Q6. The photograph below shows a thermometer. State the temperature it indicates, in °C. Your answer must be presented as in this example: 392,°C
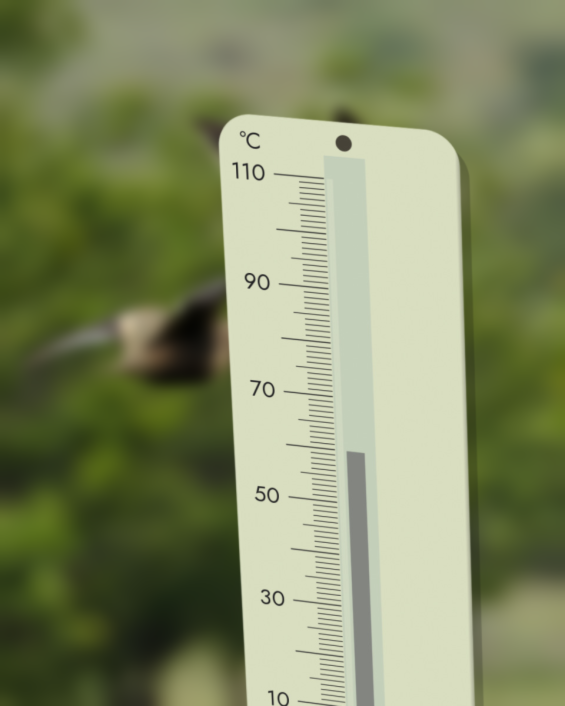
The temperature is 60,°C
